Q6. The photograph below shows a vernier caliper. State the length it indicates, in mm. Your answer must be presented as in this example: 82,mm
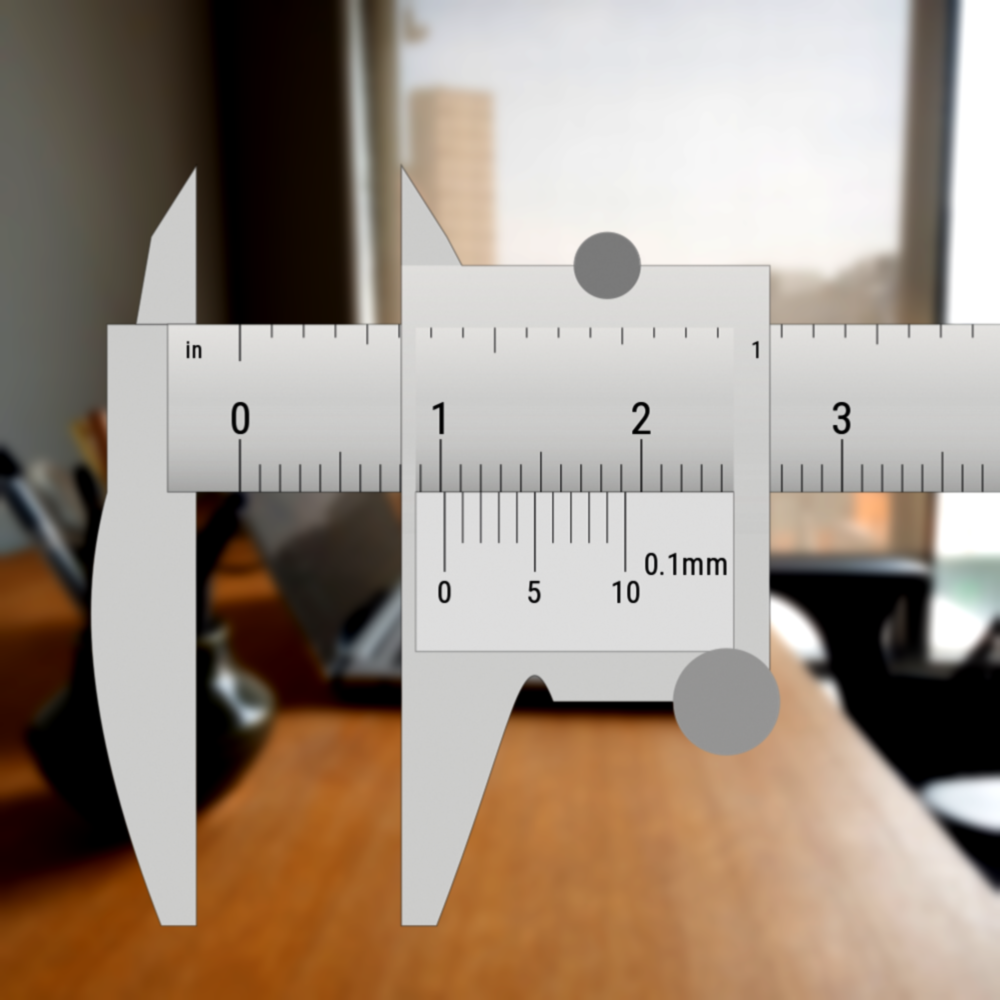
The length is 10.2,mm
